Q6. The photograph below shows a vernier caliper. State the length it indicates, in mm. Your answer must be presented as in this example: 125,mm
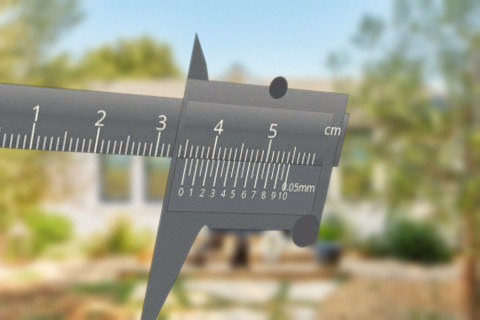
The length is 35.5,mm
